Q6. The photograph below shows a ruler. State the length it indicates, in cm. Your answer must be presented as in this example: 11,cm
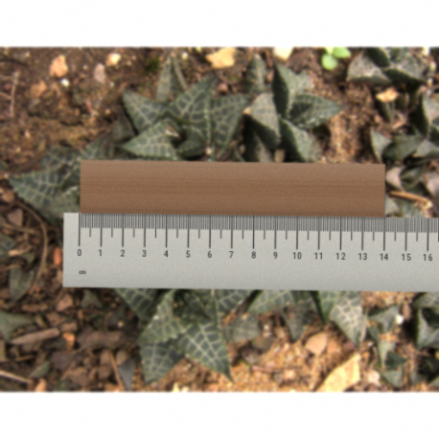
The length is 14,cm
